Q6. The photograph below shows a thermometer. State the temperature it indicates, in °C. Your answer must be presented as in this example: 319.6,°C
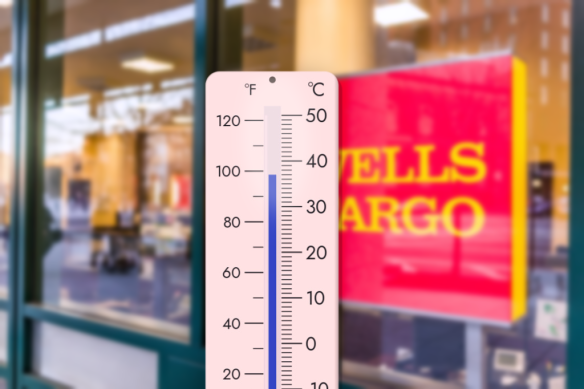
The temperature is 37,°C
